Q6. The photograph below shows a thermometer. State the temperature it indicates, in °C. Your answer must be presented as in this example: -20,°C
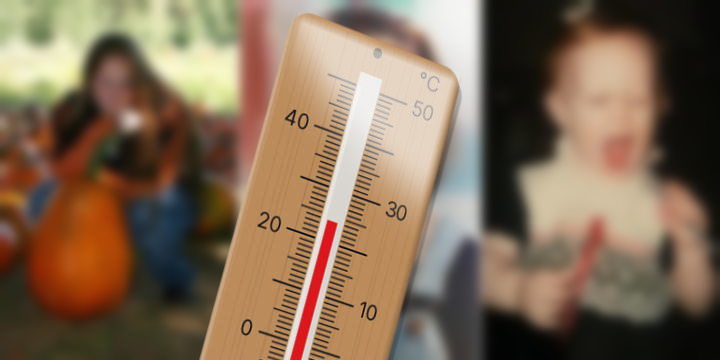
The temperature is 24,°C
